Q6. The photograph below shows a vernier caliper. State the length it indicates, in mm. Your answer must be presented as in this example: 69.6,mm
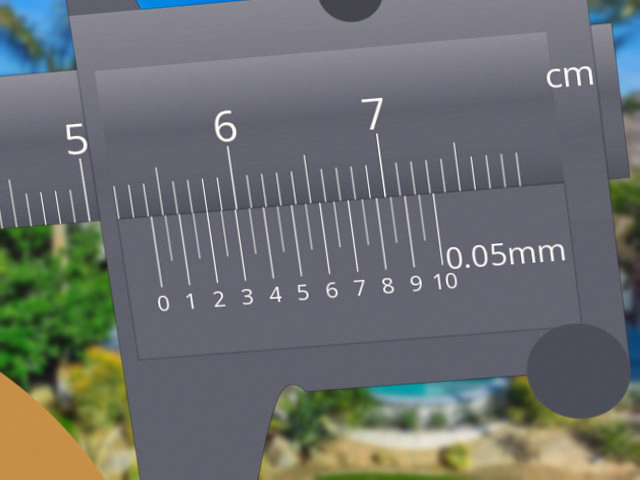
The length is 54.2,mm
